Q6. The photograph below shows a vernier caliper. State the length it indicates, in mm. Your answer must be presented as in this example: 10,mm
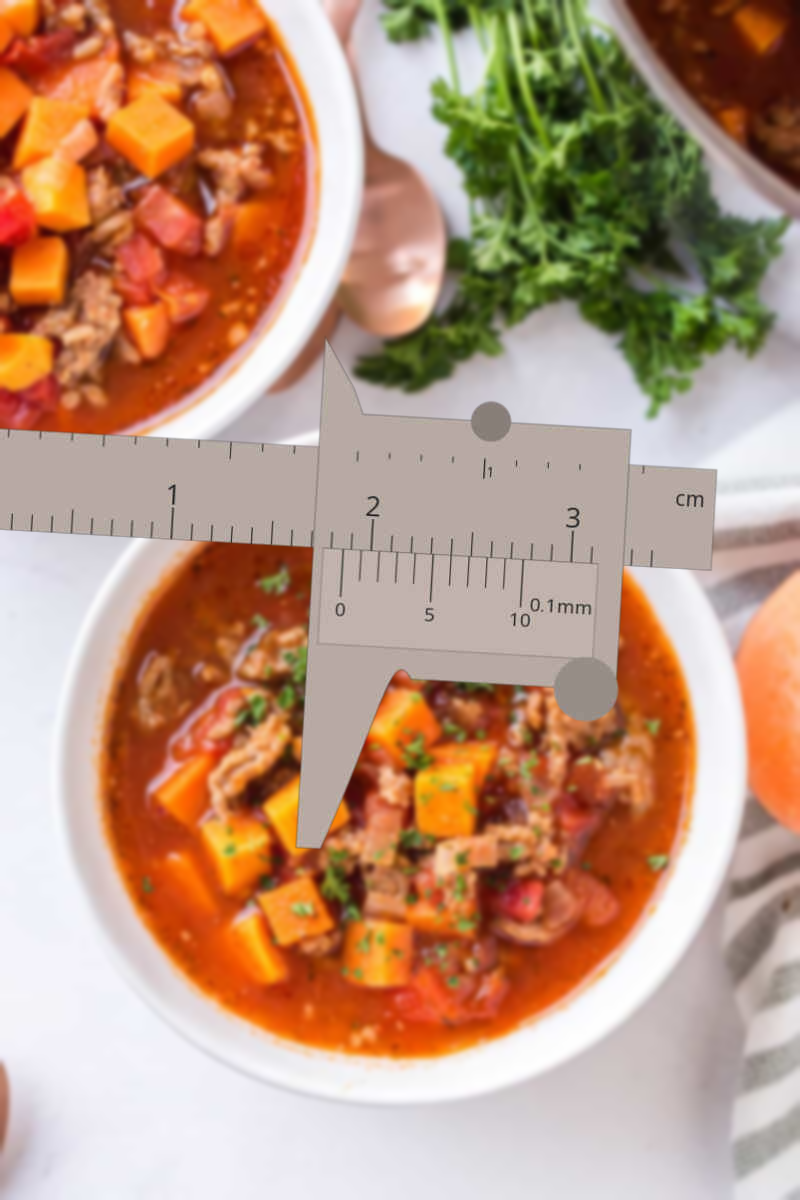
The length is 18.6,mm
